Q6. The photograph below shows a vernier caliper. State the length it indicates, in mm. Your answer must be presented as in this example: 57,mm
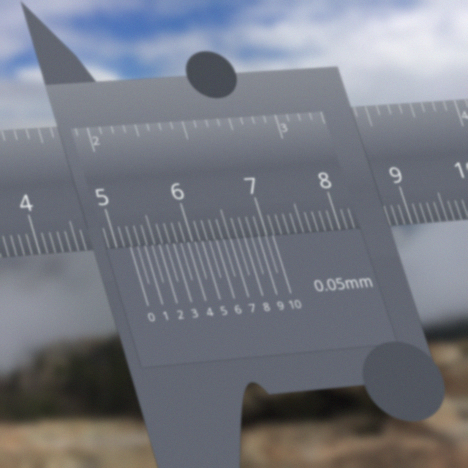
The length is 51.8,mm
